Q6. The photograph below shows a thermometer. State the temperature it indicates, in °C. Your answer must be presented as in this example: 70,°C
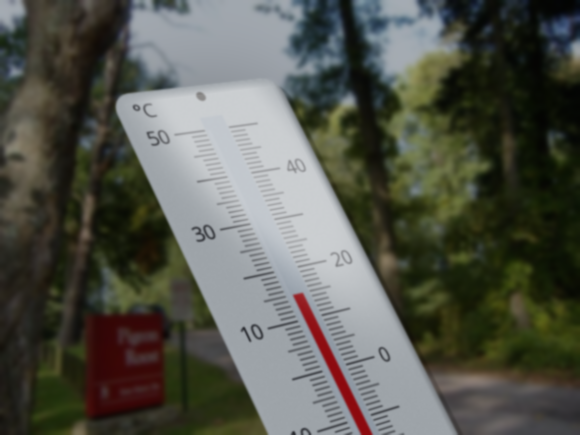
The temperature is 15,°C
